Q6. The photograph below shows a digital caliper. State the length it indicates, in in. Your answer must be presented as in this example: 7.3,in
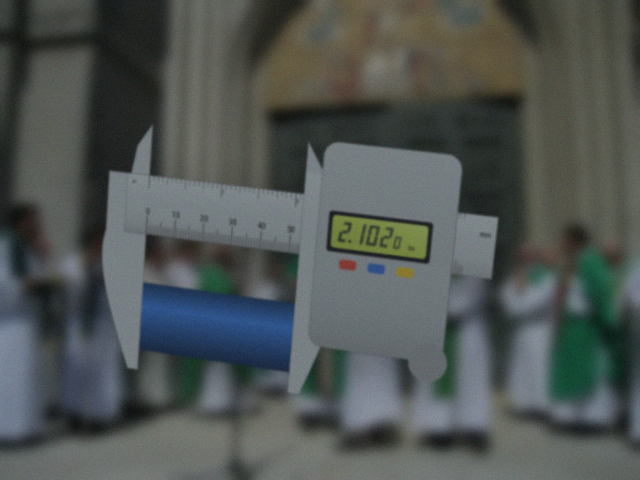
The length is 2.1020,in
